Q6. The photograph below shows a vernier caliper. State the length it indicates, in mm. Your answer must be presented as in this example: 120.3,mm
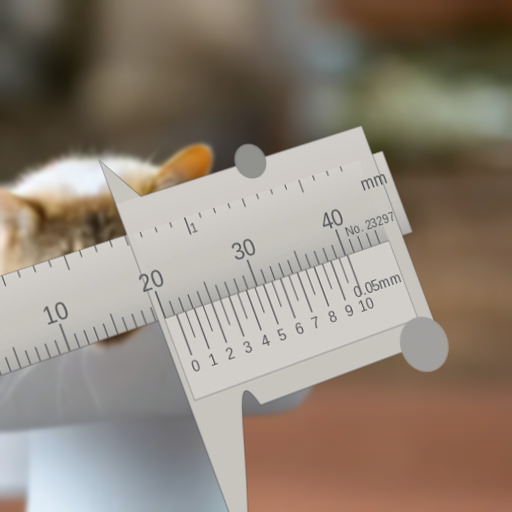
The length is 21.2,mm
